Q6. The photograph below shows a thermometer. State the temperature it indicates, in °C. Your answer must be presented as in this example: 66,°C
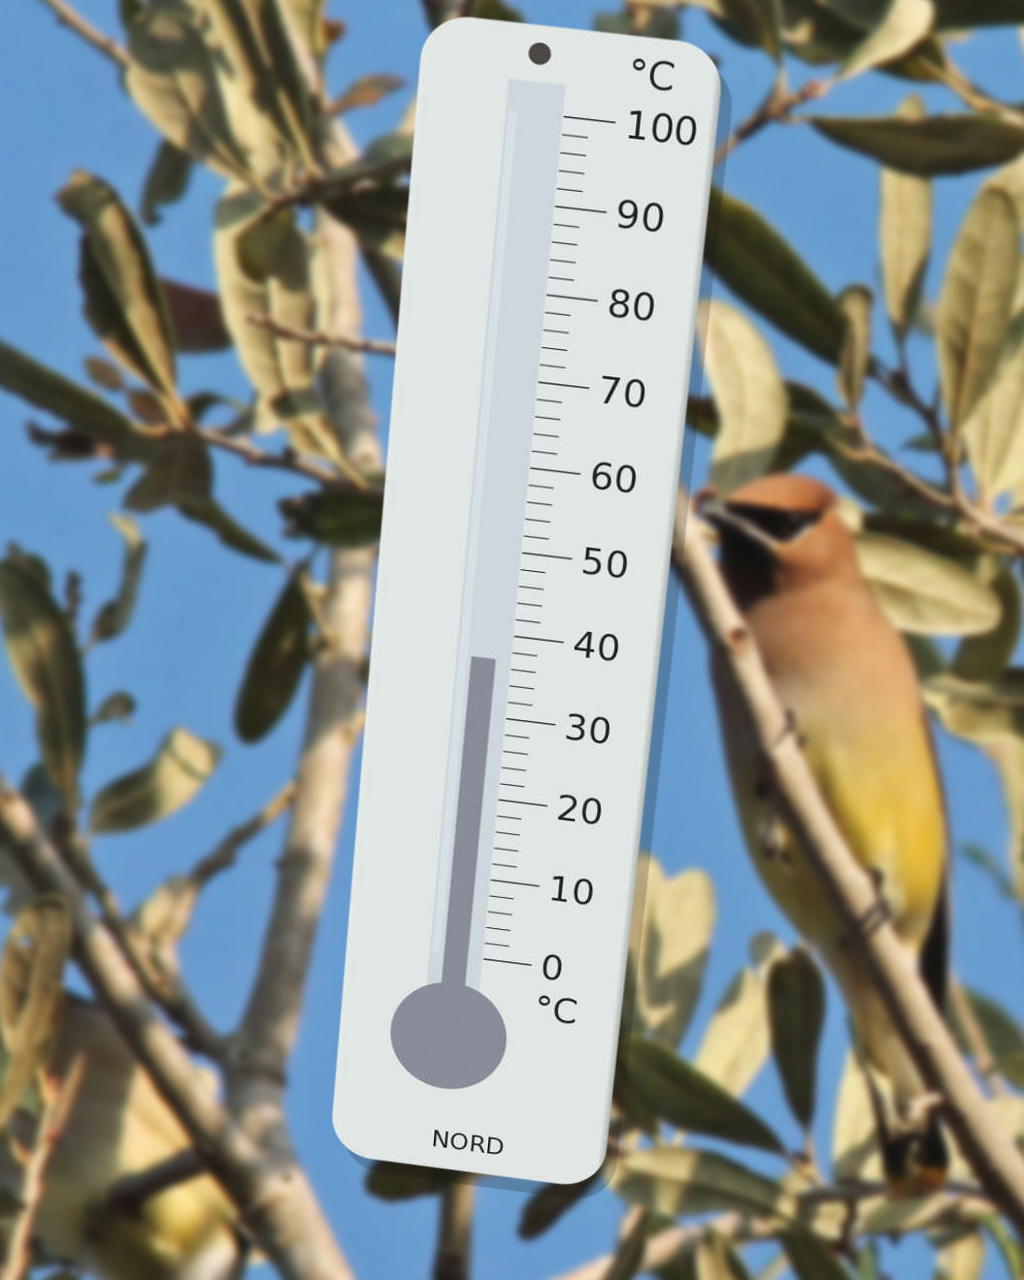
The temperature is 37,°C
